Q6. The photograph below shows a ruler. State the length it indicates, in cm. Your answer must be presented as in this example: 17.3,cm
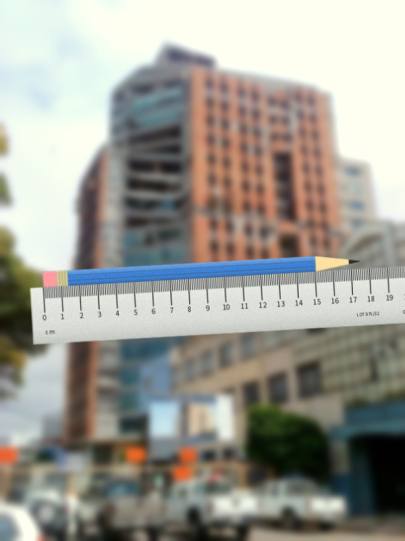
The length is 17.5,cm
